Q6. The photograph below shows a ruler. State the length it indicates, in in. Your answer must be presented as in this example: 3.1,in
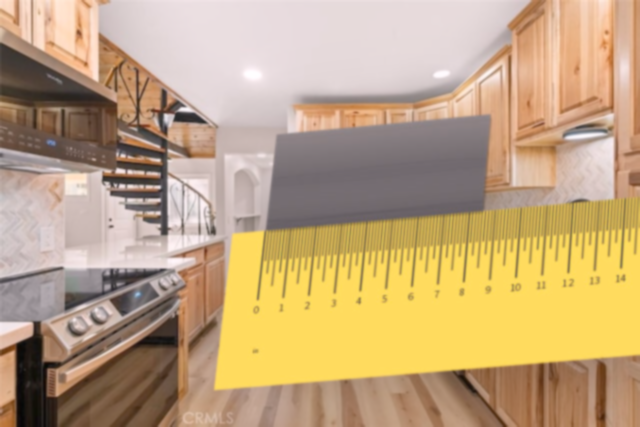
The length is 8.5,in
